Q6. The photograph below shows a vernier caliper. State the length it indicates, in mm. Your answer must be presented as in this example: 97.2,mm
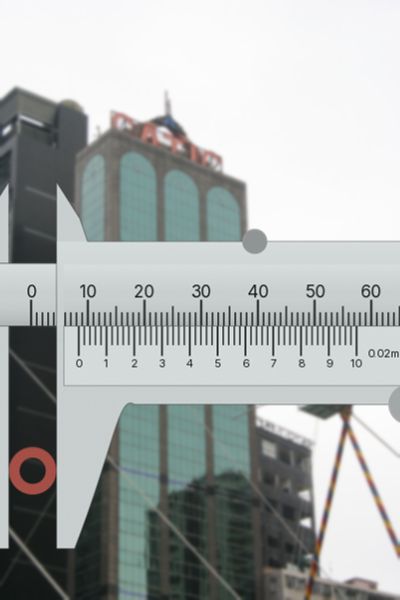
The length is 8.4,mm
